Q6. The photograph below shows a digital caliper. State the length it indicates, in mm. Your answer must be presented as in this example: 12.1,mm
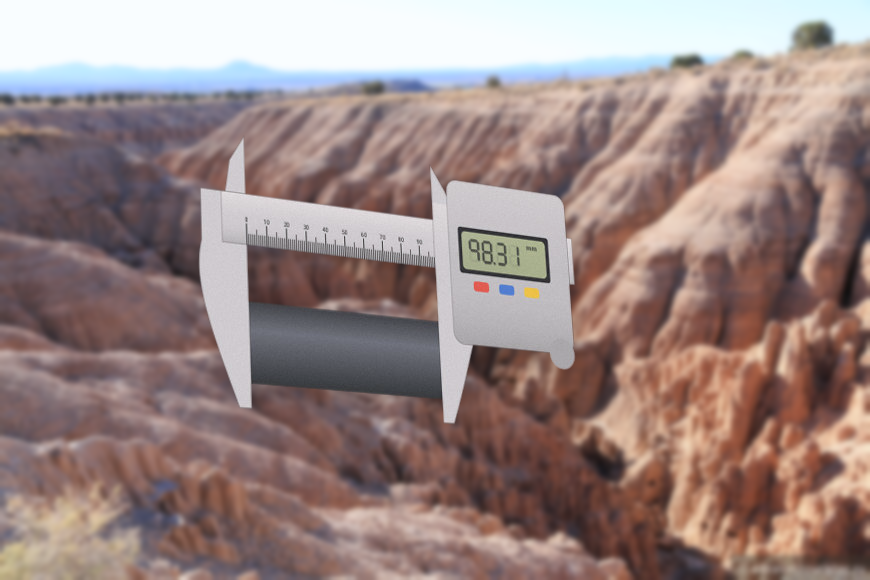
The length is 98.31,mm
